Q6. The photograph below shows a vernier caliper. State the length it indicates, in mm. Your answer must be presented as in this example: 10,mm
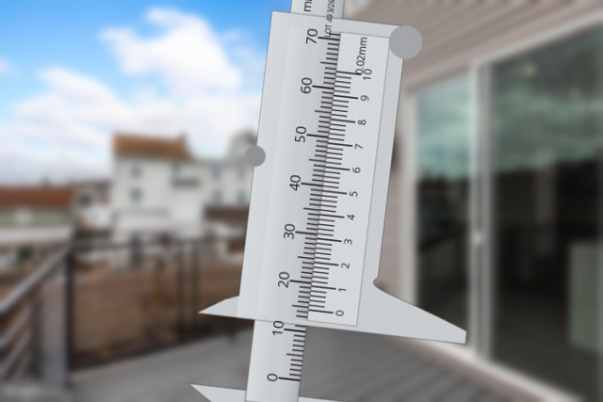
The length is 14.5,mm
